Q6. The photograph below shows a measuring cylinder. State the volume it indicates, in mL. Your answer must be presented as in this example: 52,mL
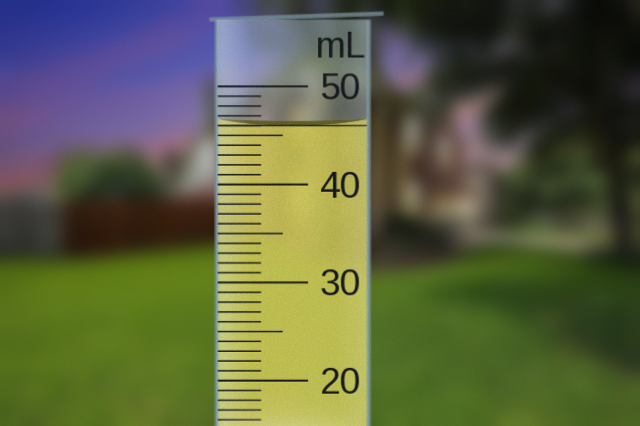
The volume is 46,mL
